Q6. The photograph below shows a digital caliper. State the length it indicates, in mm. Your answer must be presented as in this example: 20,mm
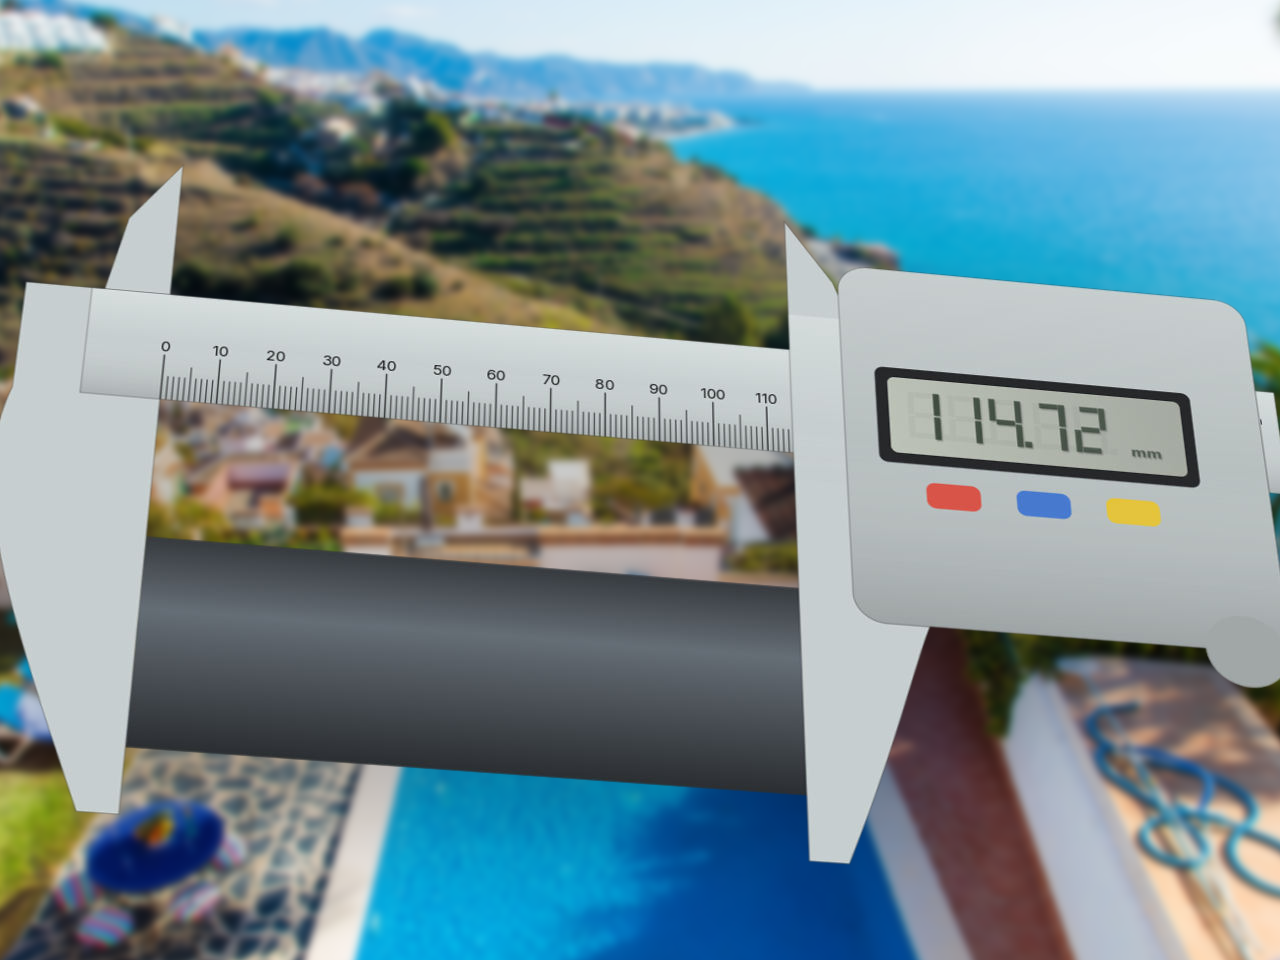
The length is 114.72,mm
